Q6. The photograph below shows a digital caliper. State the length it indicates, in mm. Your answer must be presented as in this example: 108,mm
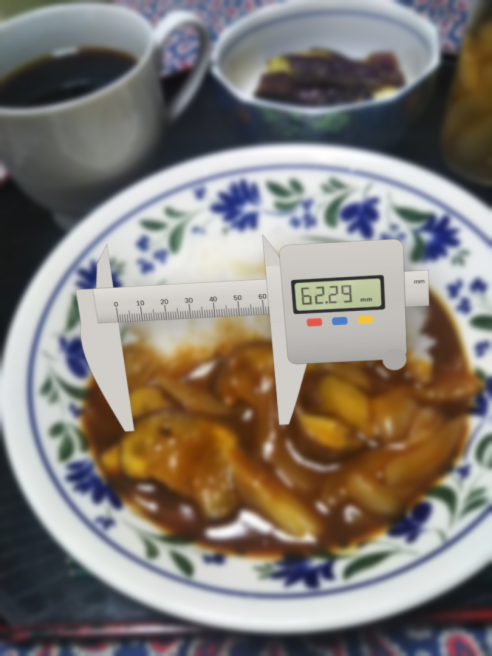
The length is 62.29,mm
